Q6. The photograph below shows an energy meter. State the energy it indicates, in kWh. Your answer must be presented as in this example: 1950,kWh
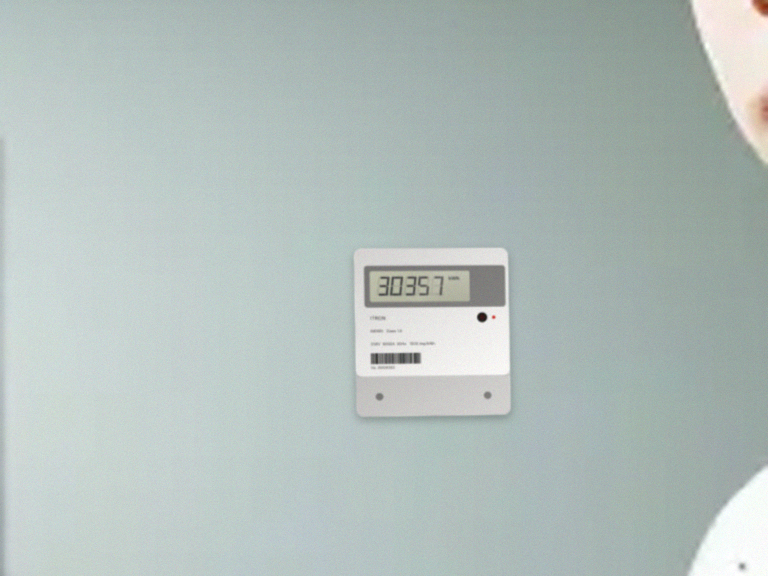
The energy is 30357,kWh
